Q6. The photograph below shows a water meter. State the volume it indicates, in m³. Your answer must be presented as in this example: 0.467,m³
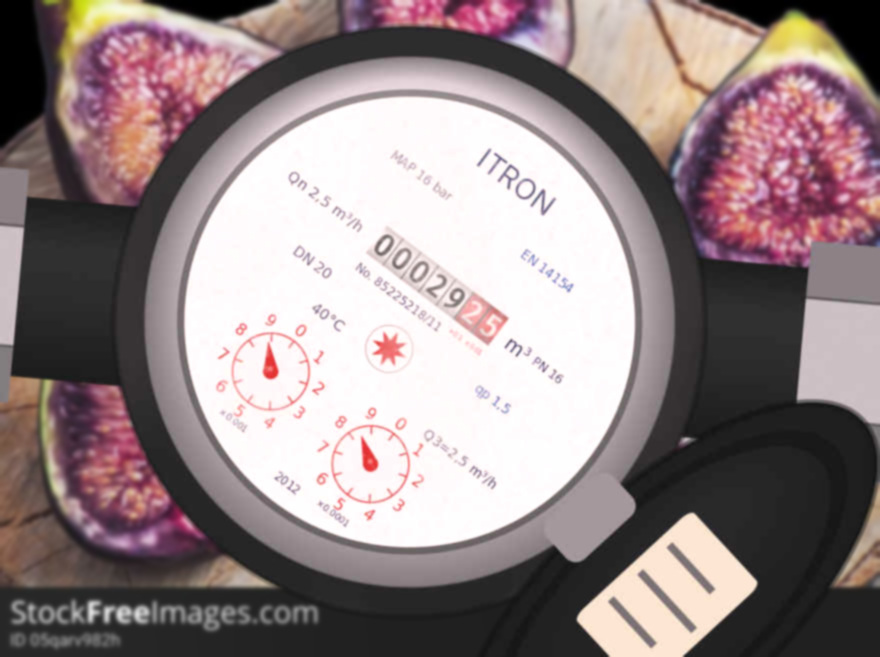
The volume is 29.2588,m³
